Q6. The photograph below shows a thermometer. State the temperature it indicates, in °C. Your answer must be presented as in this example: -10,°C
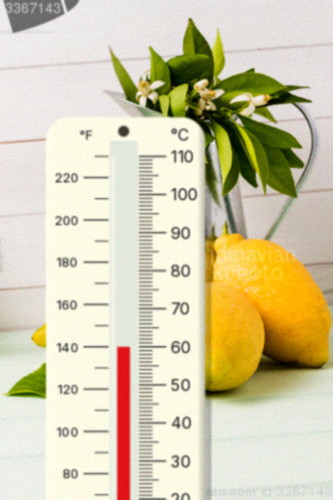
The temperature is 60,°C
